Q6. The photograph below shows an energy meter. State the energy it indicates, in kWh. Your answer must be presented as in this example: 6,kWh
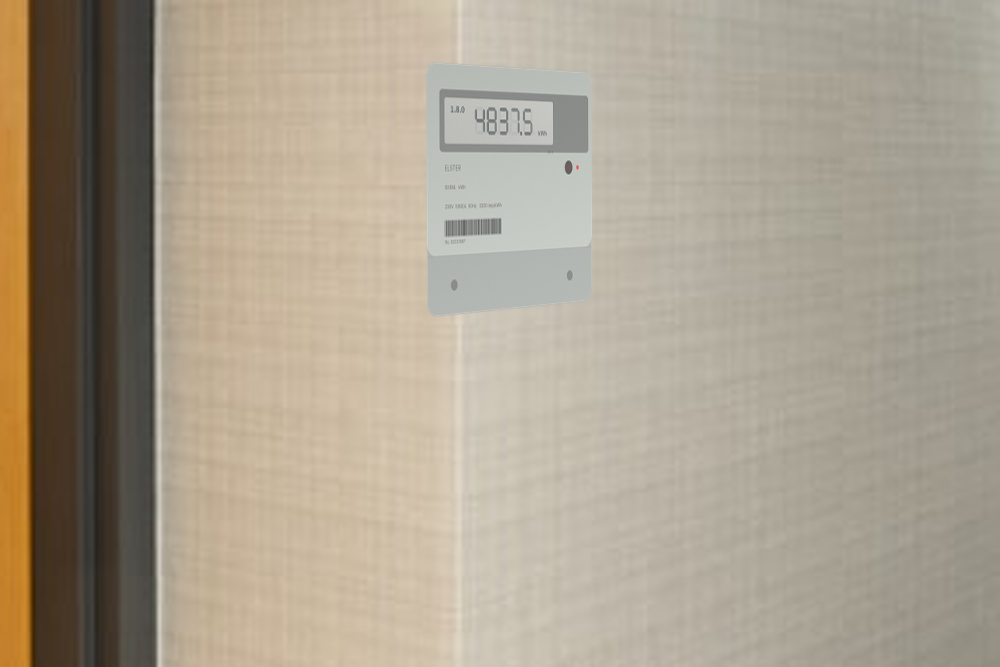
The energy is 4837.5,kWh
